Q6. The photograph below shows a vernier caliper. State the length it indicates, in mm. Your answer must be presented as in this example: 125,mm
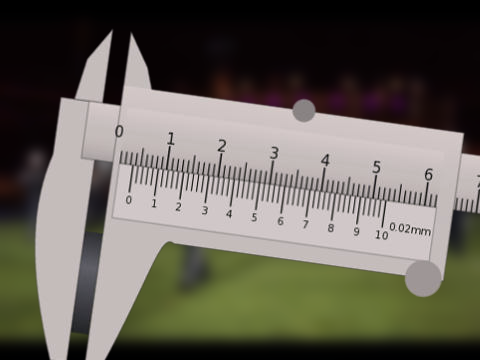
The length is 3.5,mm
